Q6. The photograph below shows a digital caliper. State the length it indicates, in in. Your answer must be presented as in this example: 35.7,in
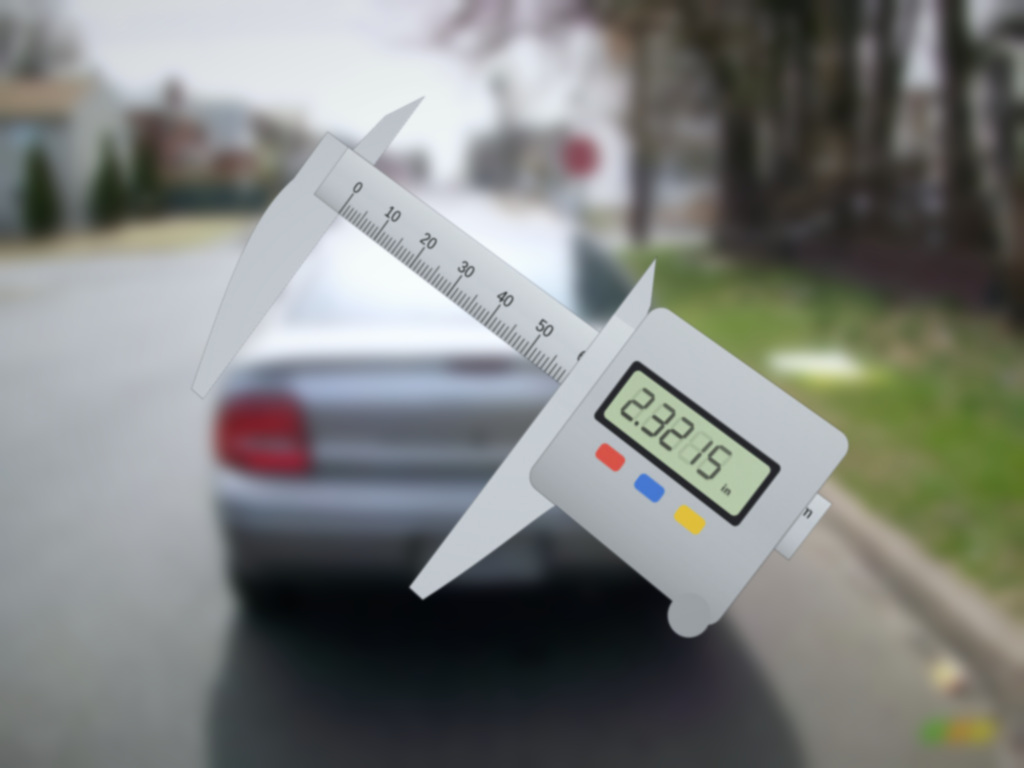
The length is 2.3215,in
